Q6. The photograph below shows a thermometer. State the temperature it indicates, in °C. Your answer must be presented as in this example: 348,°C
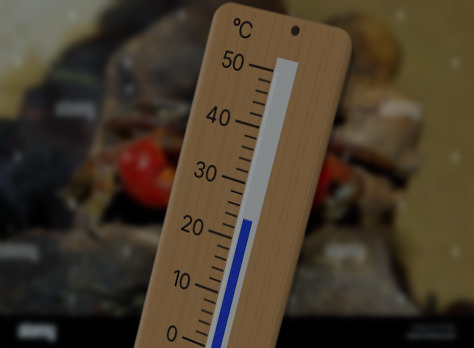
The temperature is 24,°C
